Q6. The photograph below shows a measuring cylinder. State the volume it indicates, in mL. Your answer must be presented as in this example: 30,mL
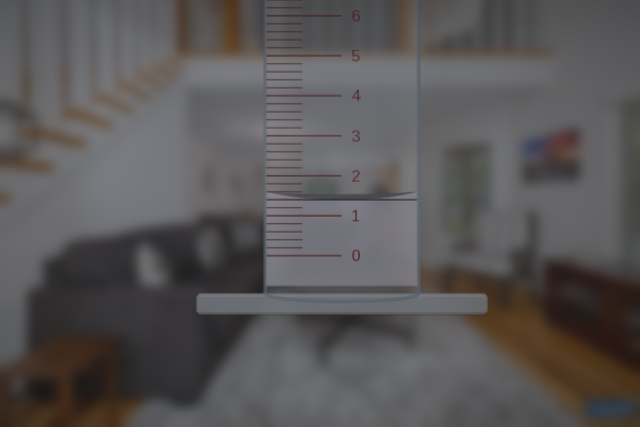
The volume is 1.4,mL
